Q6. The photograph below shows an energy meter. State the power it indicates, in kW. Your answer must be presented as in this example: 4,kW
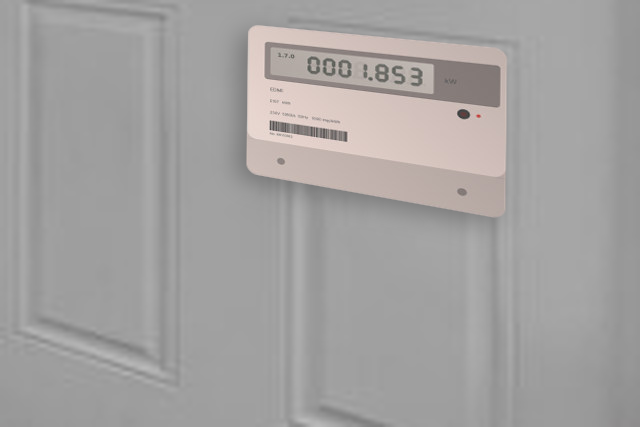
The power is 1.853,kW
